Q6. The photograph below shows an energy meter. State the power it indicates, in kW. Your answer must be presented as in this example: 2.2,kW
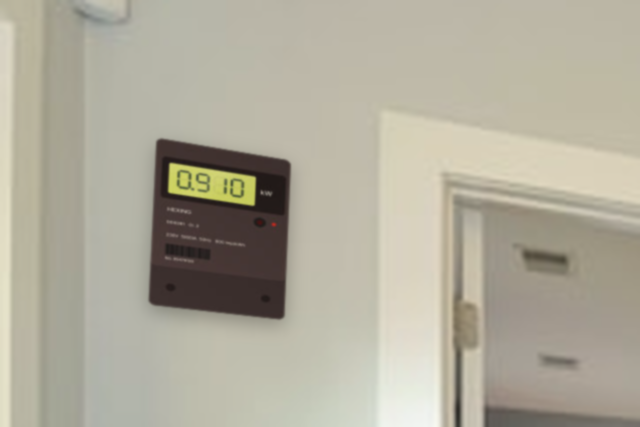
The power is 0.910,kW
